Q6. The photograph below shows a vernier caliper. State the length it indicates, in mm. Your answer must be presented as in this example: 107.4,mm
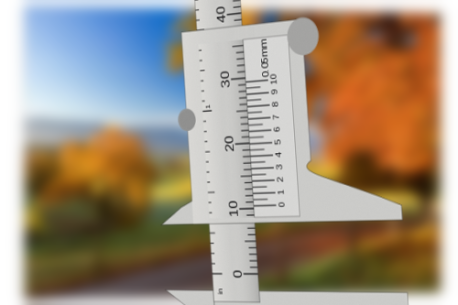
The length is 10.4,mm
